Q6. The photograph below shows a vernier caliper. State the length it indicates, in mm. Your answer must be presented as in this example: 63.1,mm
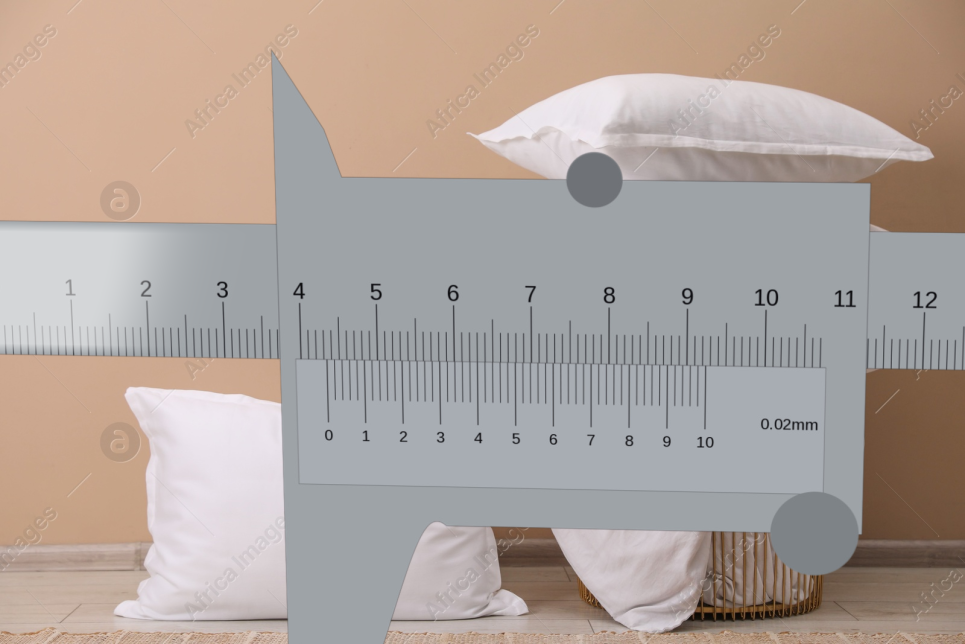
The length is 43.4,mm
